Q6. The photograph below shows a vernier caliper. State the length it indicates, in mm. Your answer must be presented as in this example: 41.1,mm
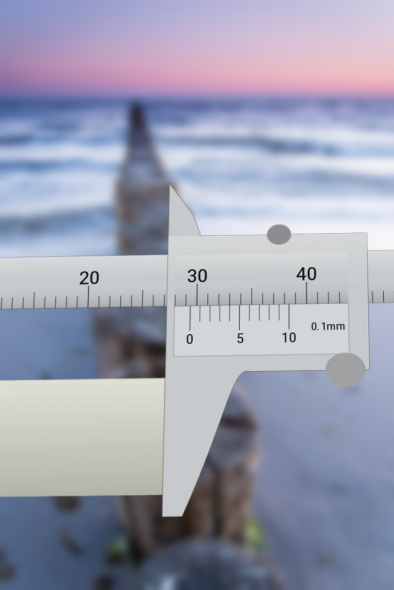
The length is 29.4,mm
